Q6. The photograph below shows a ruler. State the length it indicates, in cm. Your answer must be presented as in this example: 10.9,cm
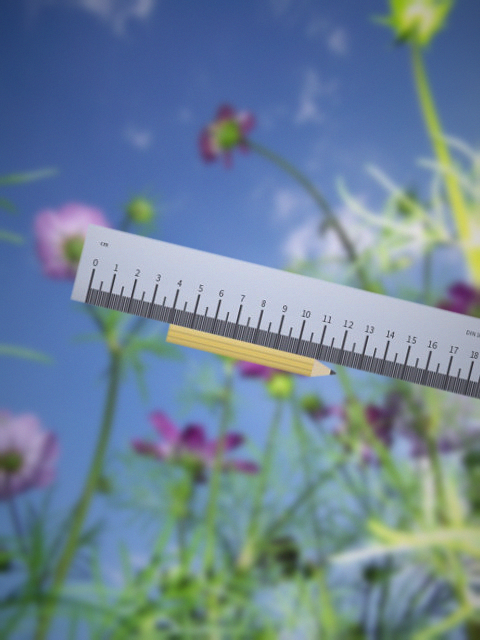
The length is 8,cm
